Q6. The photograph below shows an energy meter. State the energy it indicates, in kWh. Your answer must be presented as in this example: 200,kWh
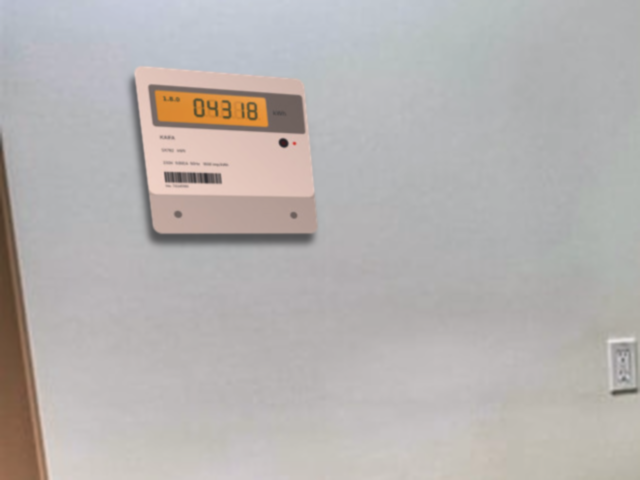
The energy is 4318,kWh
